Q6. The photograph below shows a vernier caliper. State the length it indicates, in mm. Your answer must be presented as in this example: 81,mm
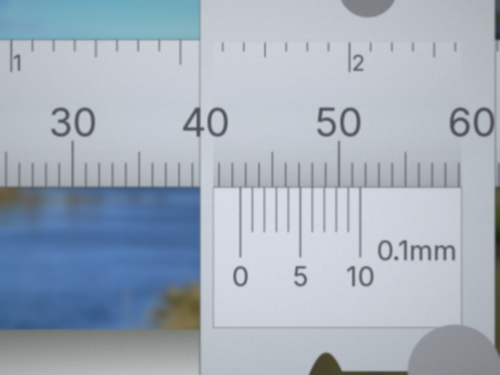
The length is 42.6,mm
